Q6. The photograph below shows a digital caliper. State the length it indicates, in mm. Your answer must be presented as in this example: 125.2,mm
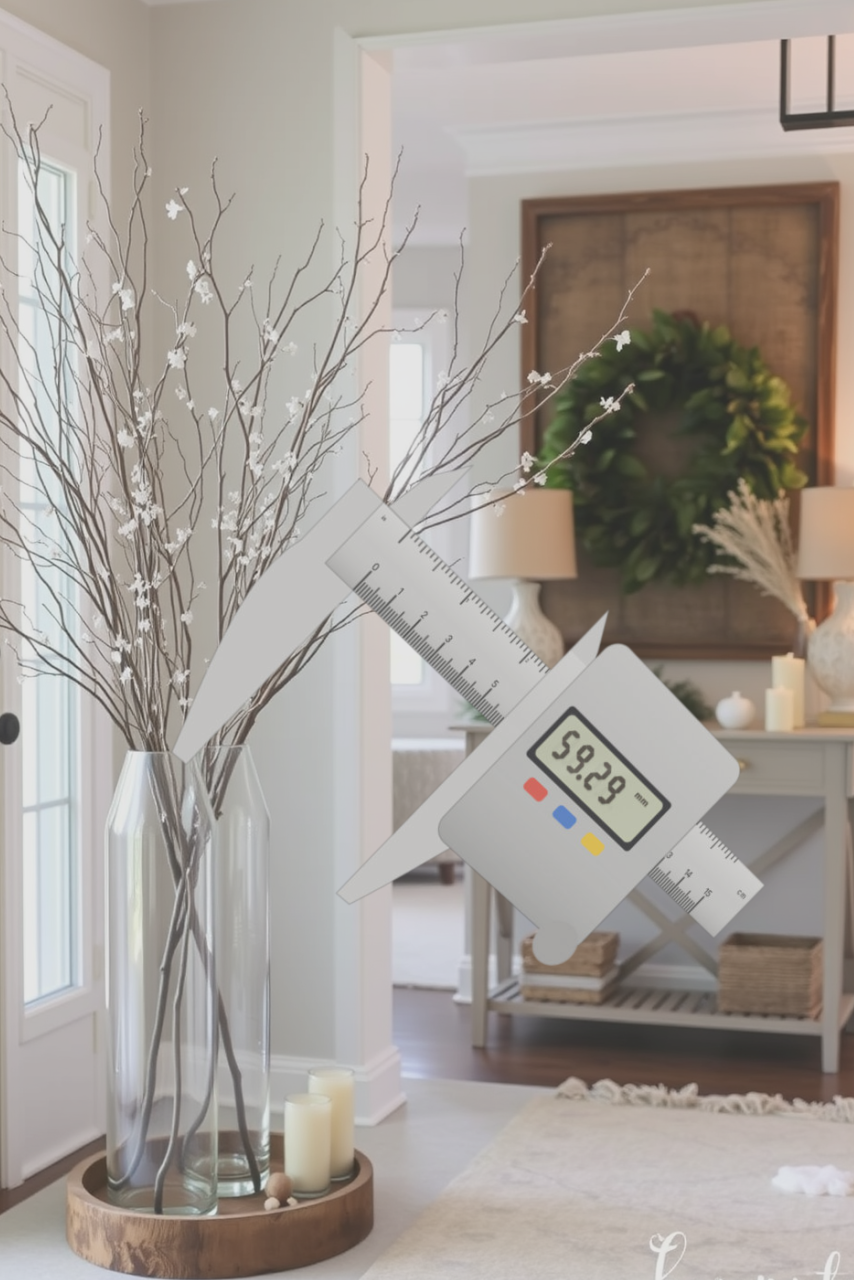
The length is 59.29,mm
